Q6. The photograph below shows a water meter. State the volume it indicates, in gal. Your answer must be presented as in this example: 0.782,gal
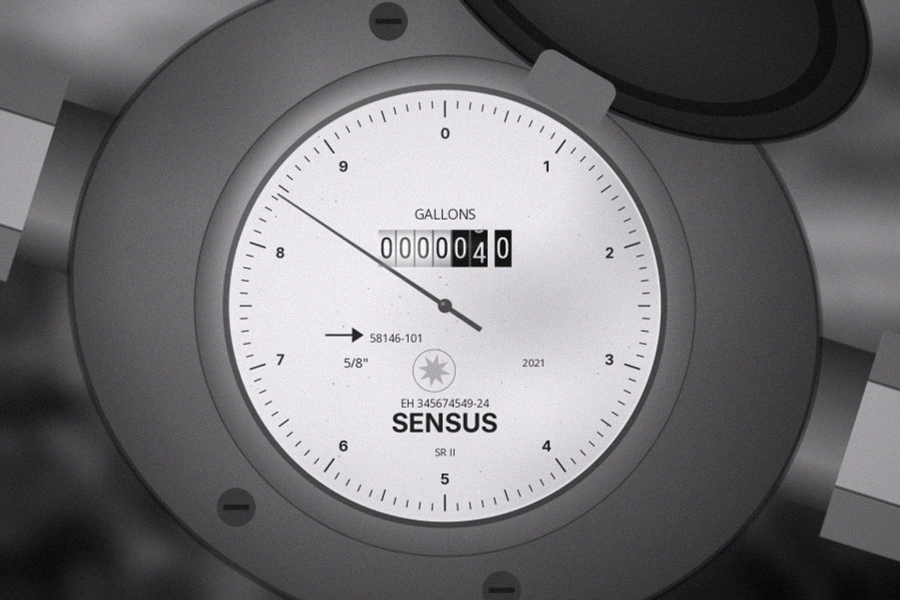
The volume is 38.4,gal
